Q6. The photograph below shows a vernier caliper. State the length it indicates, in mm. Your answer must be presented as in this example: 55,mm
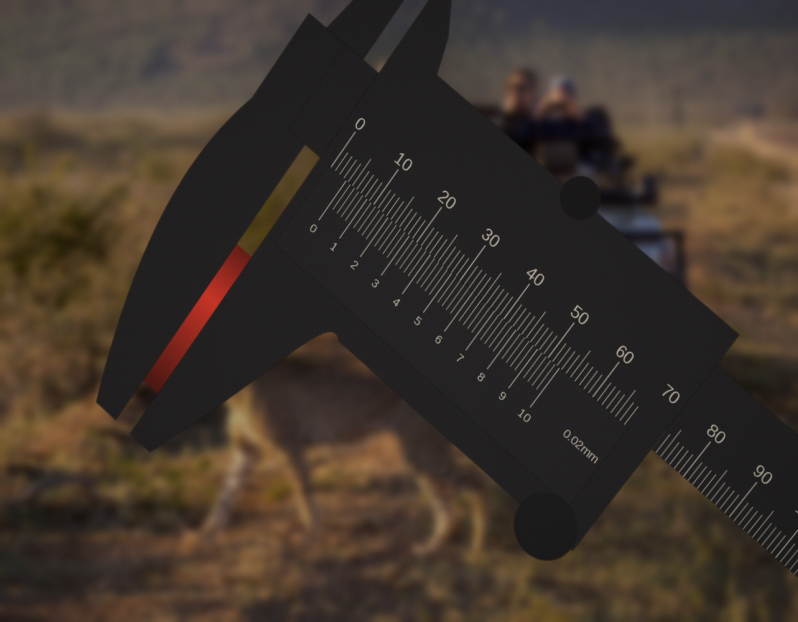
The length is 3.6,mm
